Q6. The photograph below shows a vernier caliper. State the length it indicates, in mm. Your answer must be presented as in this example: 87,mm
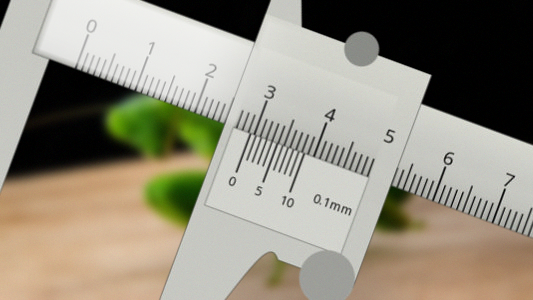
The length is 29.4,mm
